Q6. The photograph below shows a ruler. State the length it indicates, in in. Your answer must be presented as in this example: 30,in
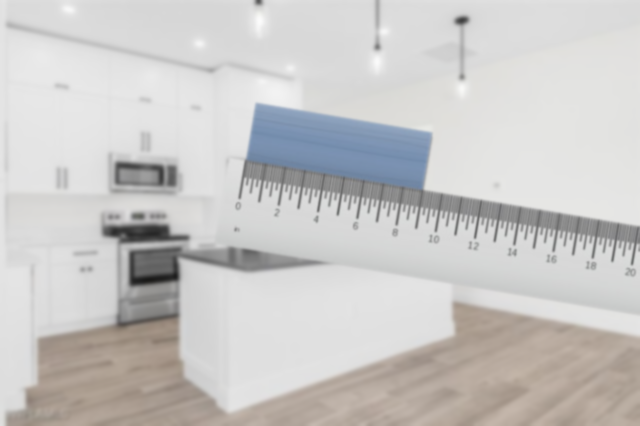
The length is 9,in
